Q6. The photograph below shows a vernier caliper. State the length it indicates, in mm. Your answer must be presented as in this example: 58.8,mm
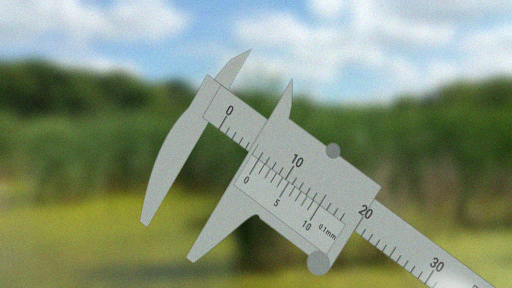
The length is 6.0,mm
